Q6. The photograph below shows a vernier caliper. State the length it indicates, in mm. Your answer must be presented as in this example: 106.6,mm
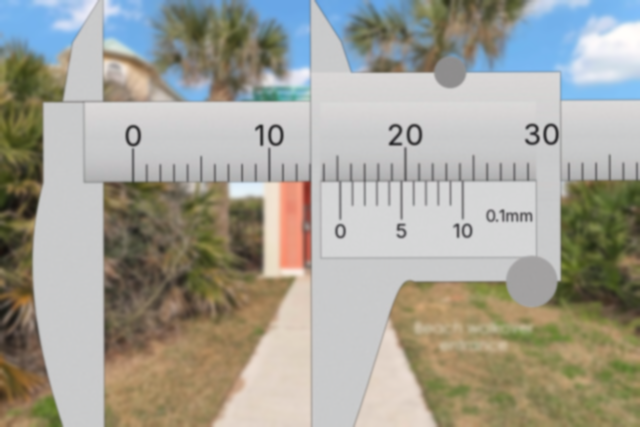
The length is 15.2,mm
